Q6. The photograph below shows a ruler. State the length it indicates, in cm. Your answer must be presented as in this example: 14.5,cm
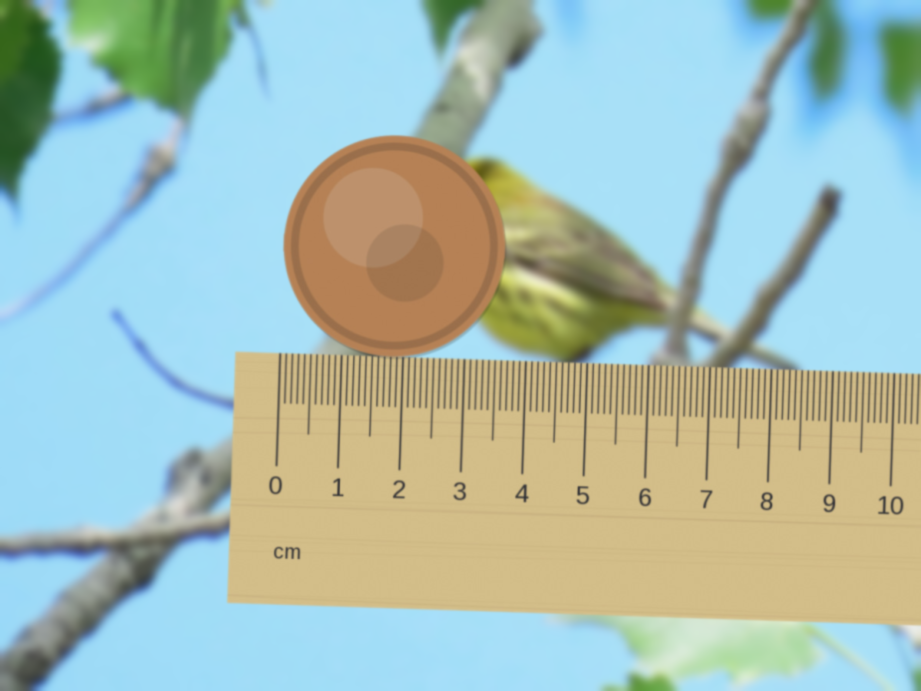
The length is 3.6,cm
